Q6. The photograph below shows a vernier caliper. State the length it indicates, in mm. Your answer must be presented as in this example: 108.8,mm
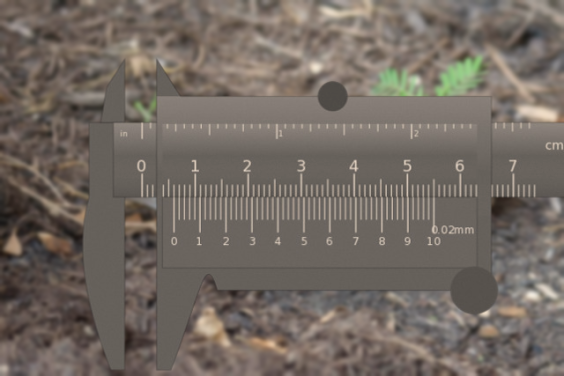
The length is 6.0,mm
